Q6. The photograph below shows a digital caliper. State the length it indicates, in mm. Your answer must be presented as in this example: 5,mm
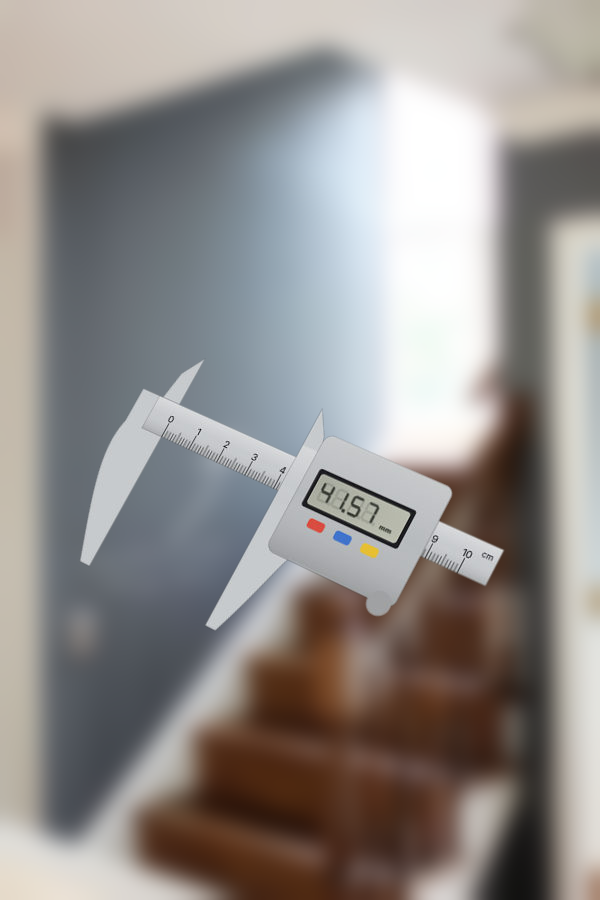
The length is 41.57,mm
